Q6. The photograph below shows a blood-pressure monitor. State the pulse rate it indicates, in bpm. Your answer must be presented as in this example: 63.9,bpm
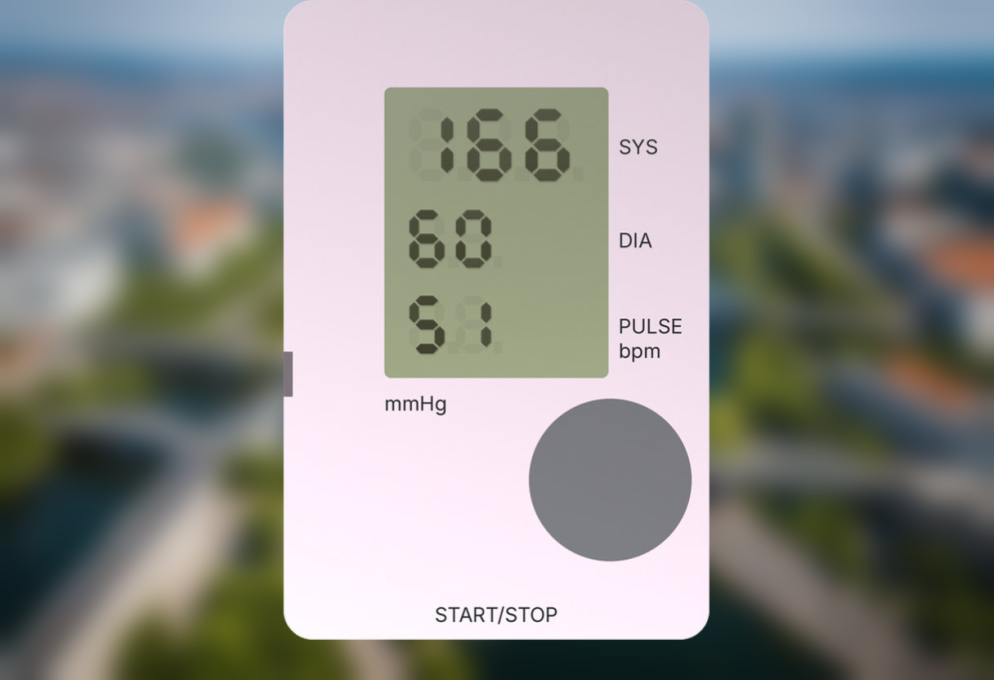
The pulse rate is 51,bpm
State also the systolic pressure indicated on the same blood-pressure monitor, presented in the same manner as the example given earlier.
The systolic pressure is 166,mmHg
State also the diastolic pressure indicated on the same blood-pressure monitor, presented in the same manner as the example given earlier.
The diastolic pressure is 60,mmHg
